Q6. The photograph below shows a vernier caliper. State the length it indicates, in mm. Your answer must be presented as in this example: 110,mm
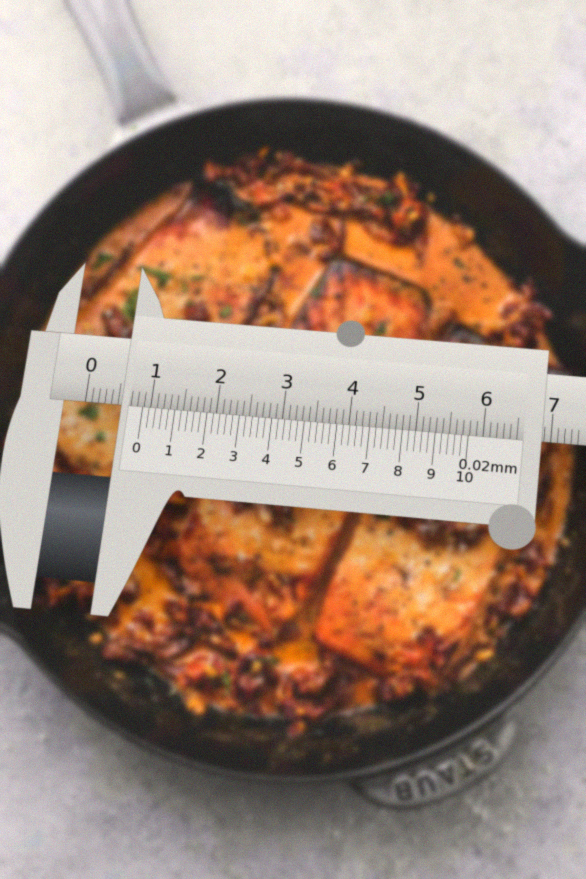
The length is 8.8,mm
